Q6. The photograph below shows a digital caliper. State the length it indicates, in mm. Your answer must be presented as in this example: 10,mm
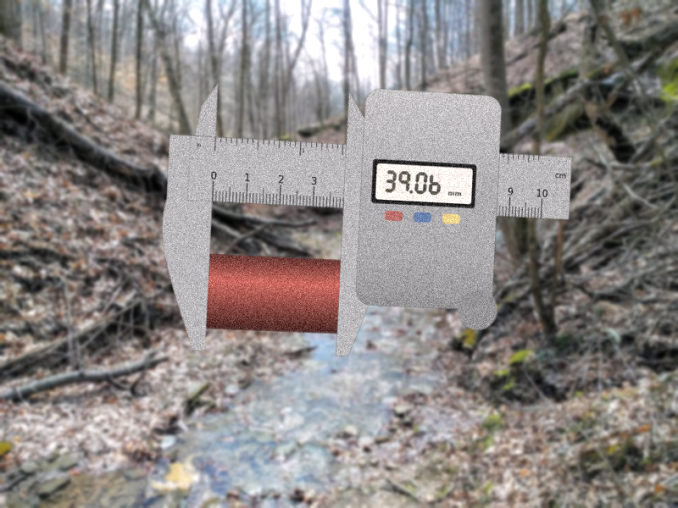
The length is 39.06,mm
